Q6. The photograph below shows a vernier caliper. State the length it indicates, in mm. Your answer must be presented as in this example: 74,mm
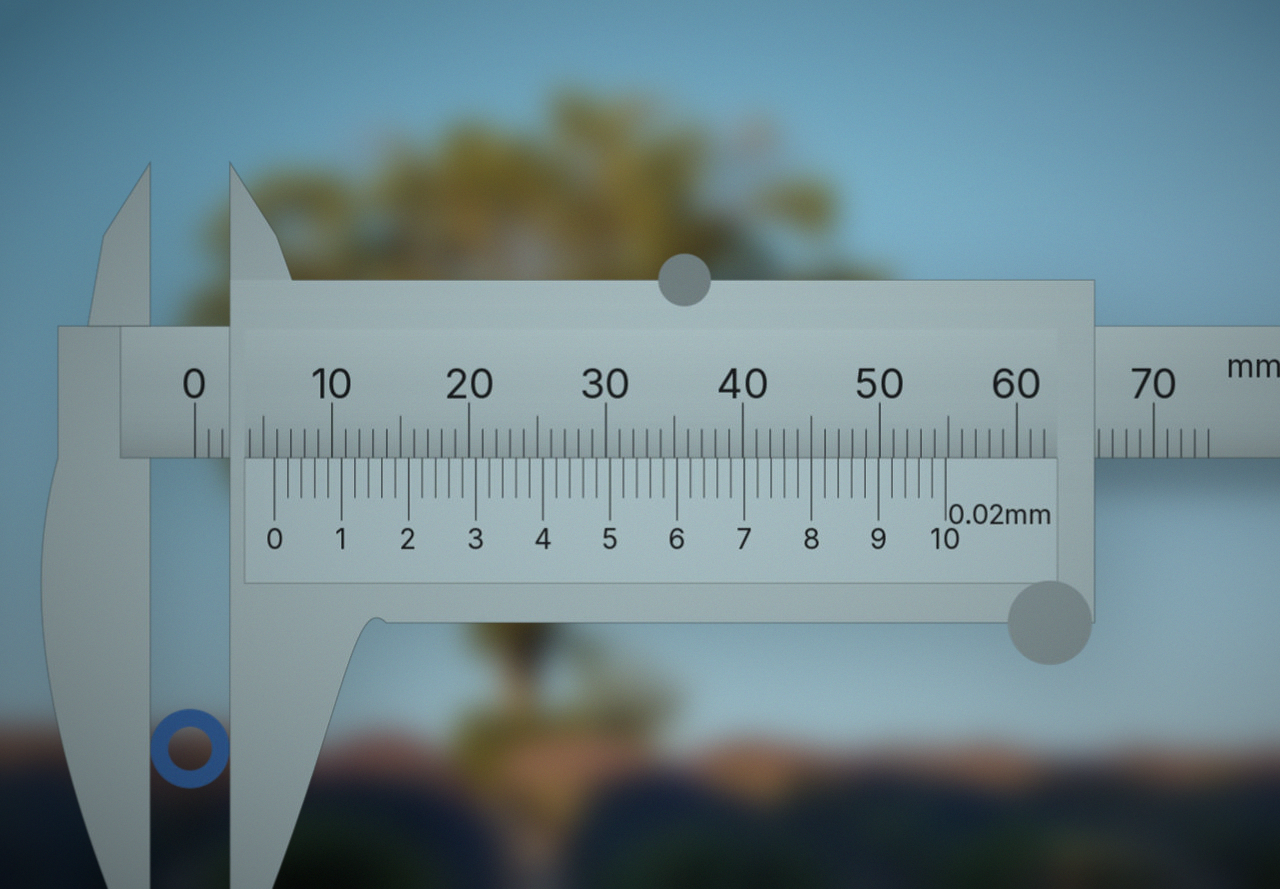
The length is 5.8,mm
